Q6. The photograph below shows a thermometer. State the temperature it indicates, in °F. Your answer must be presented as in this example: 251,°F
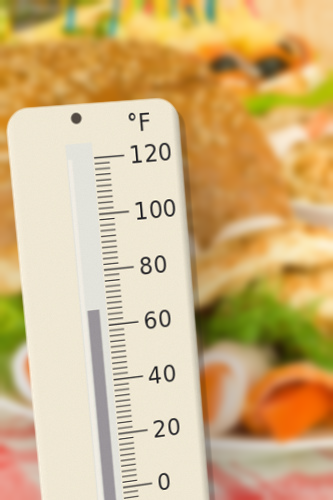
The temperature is 66,°F
